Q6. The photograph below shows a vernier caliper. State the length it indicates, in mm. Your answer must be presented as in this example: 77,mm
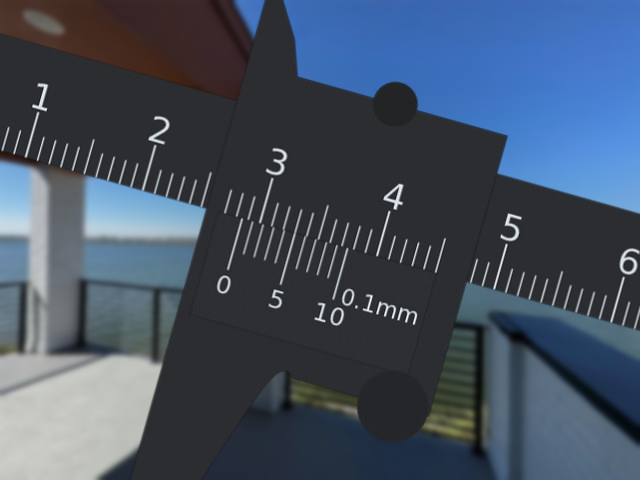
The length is 28.5,mm
